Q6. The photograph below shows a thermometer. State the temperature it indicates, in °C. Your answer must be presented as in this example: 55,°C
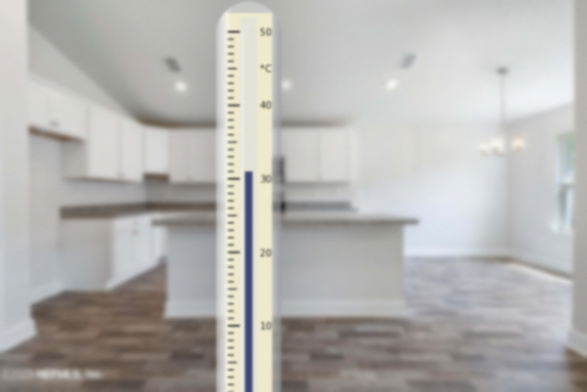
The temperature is 31,°C
